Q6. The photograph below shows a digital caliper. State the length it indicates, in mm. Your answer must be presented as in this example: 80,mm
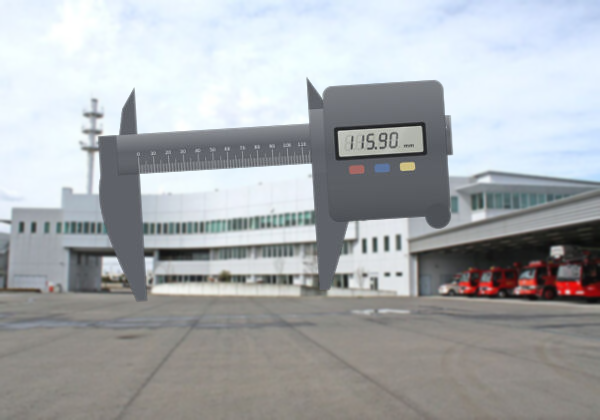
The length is 115.90,mm
